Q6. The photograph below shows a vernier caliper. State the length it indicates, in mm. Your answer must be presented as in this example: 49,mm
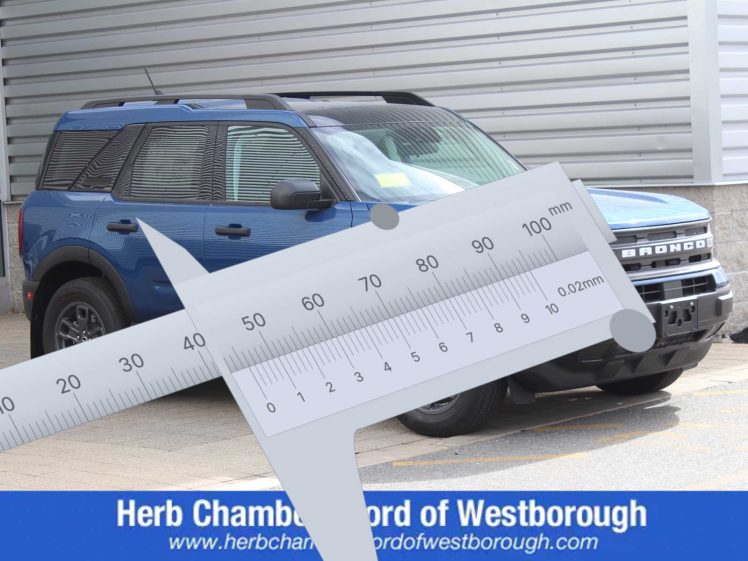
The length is 45.8,mm
